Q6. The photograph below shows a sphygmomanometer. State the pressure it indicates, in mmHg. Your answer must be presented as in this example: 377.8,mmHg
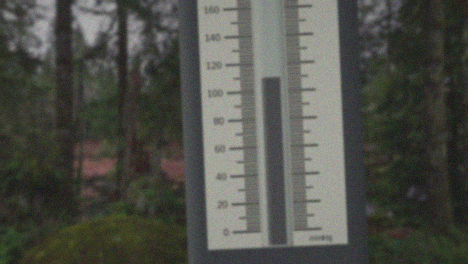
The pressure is 110,mmHg
